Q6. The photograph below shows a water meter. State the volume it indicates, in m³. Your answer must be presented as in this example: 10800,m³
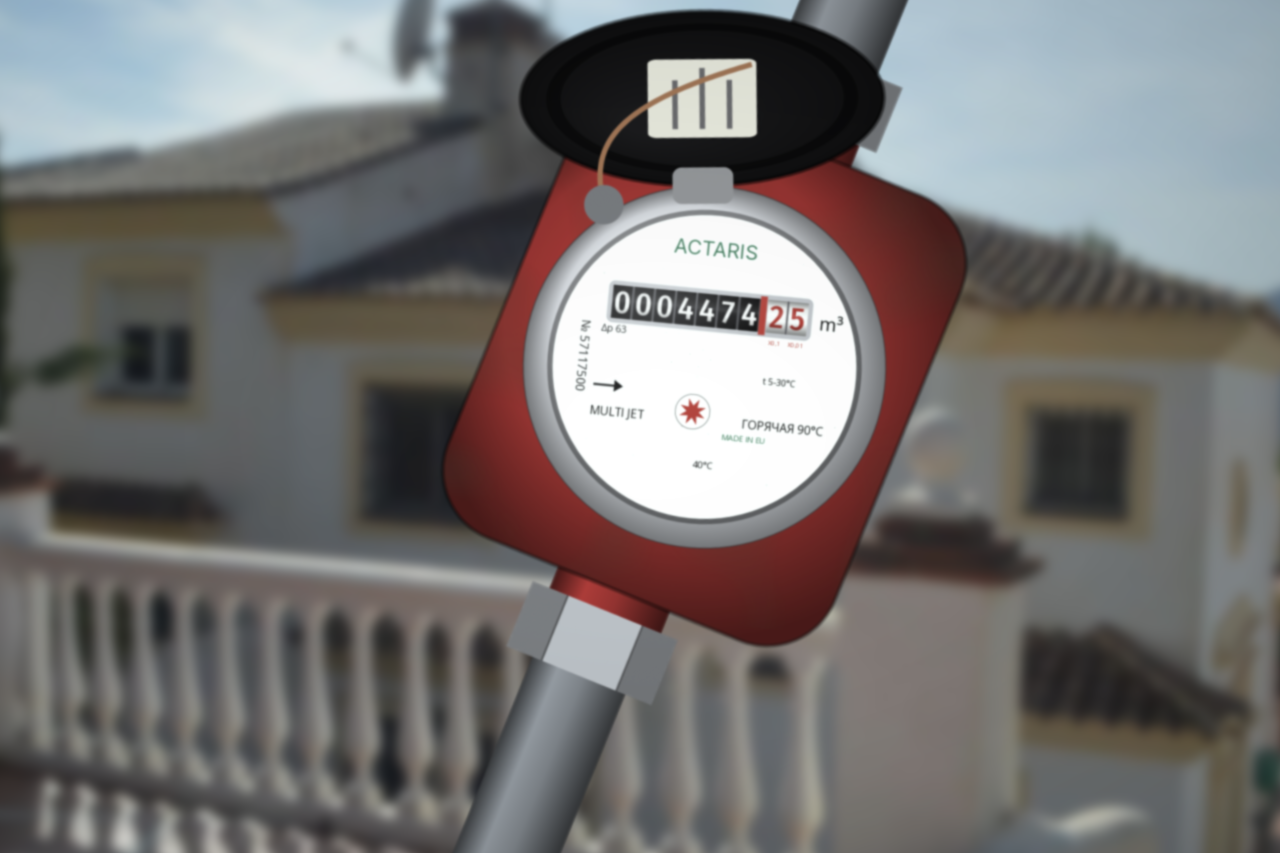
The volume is 4474.25,m³
